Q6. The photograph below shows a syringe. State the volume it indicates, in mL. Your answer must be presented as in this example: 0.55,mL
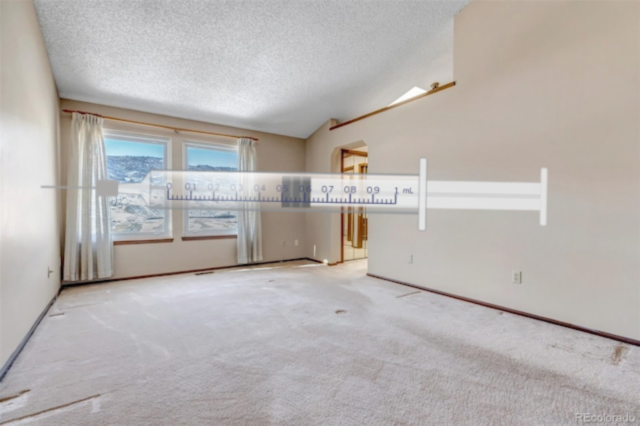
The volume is 0.5,mL
